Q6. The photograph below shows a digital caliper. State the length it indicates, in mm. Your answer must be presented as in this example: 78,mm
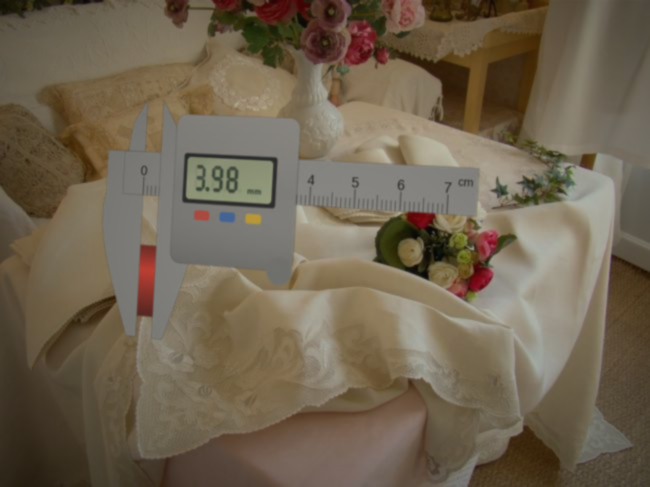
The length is 3.98,mm
